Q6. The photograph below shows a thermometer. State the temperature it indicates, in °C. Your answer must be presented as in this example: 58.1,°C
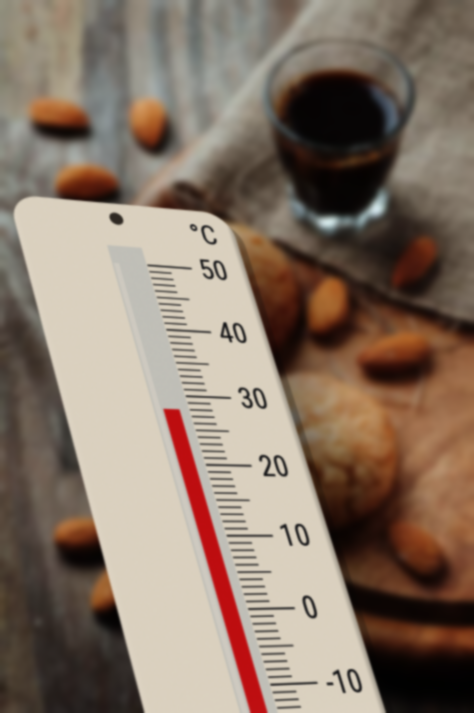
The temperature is 28,°C
